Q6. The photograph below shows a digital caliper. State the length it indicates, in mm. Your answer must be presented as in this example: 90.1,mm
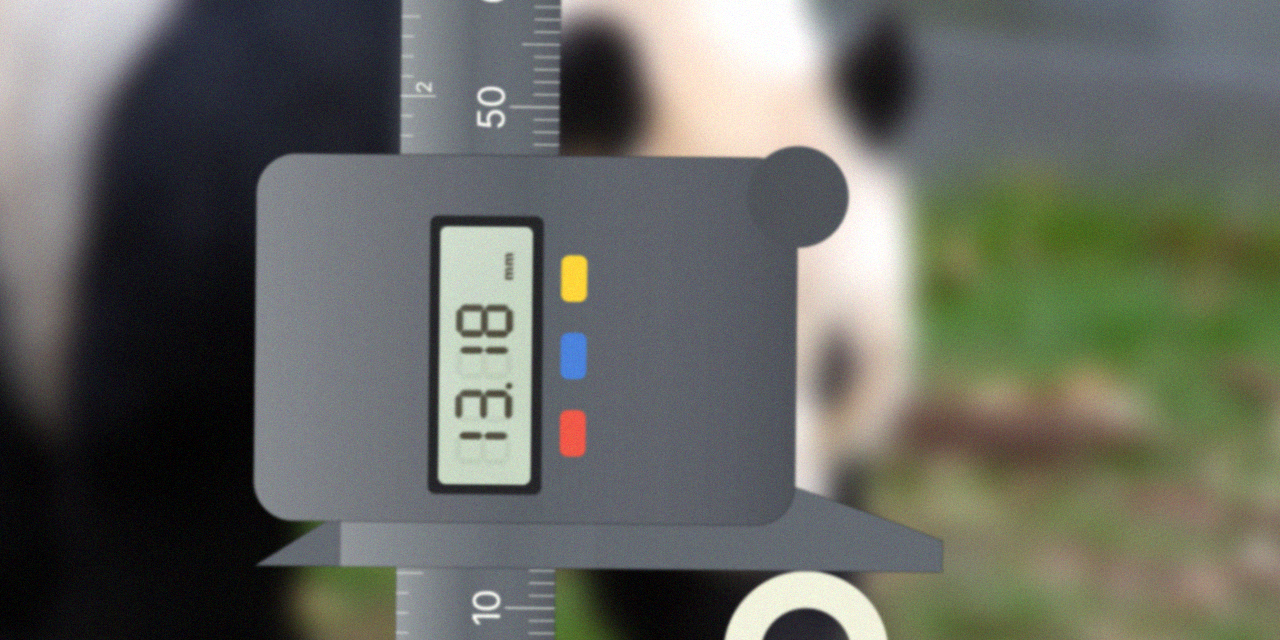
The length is 13.18,mm
